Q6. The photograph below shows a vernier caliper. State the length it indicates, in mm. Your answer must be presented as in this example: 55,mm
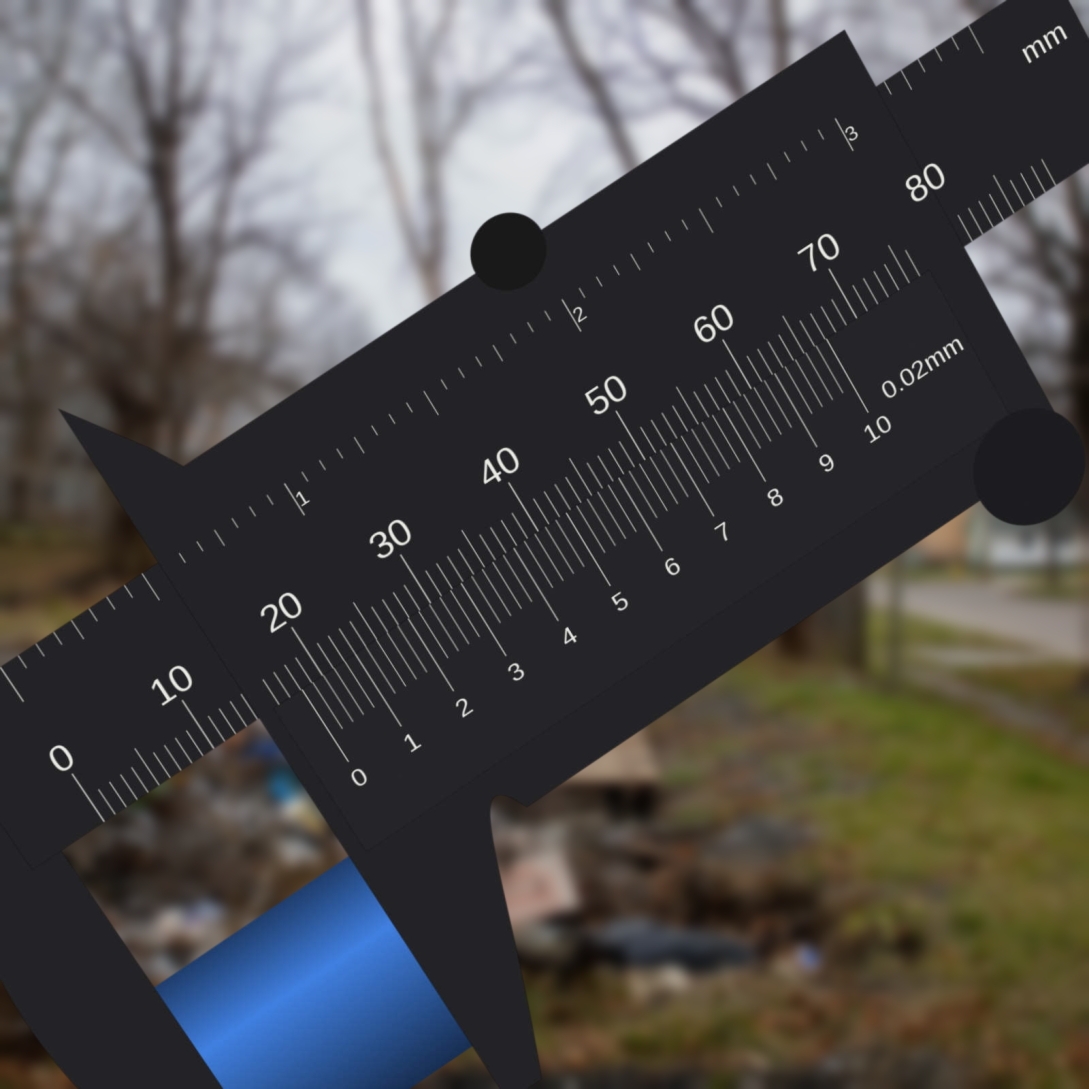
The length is 18.1,mm
